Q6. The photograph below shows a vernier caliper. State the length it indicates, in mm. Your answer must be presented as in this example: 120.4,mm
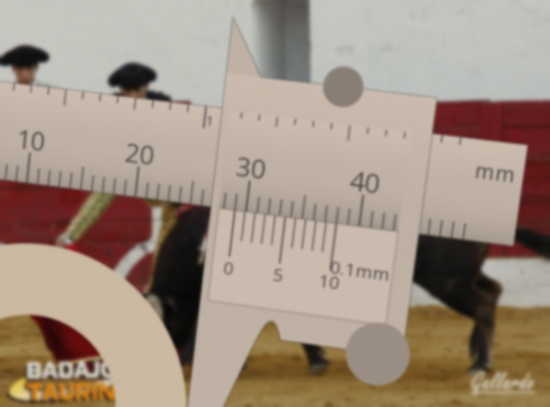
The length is 29.0,mm
